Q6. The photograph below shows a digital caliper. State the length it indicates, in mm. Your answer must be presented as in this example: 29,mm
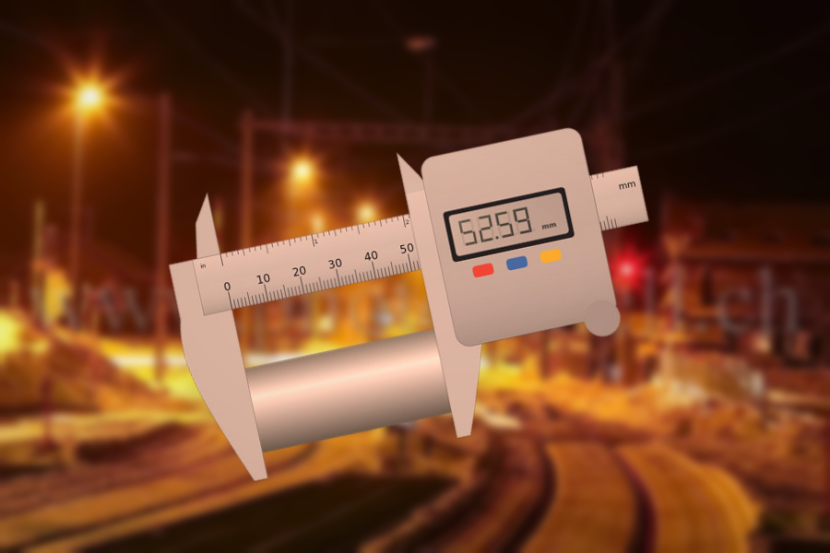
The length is 52.59,mm
